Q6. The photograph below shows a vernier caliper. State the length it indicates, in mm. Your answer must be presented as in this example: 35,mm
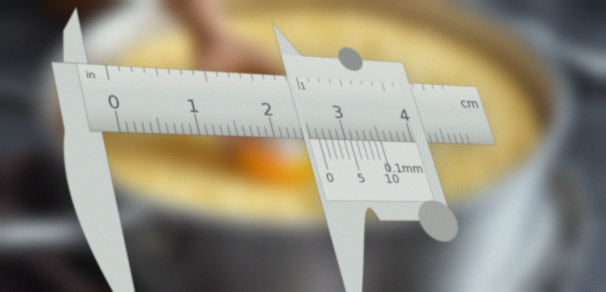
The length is 26.2,mm
